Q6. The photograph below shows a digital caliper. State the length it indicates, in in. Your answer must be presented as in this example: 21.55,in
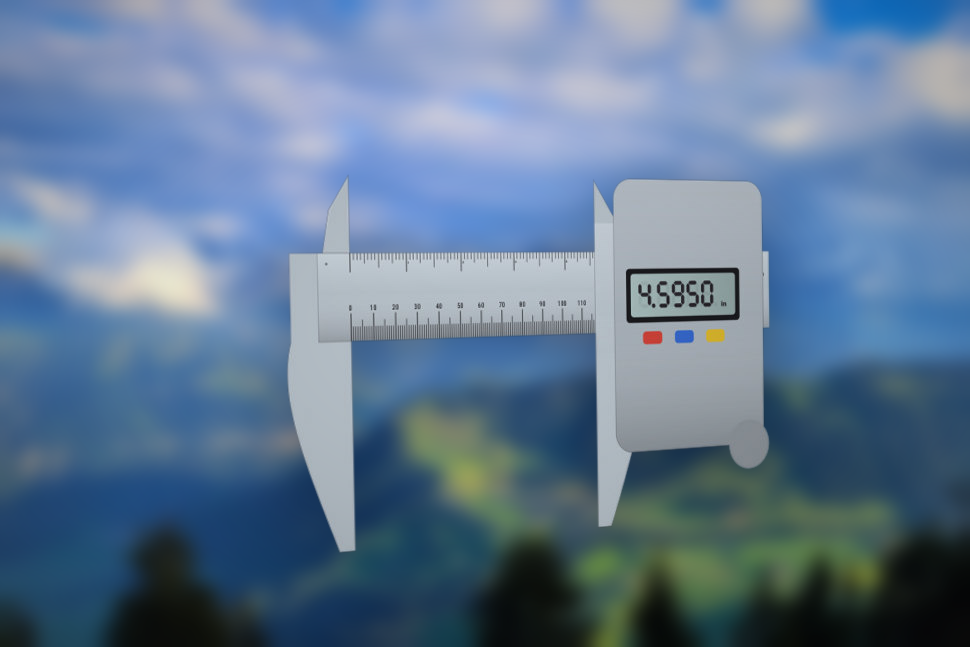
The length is 4.5950,in
